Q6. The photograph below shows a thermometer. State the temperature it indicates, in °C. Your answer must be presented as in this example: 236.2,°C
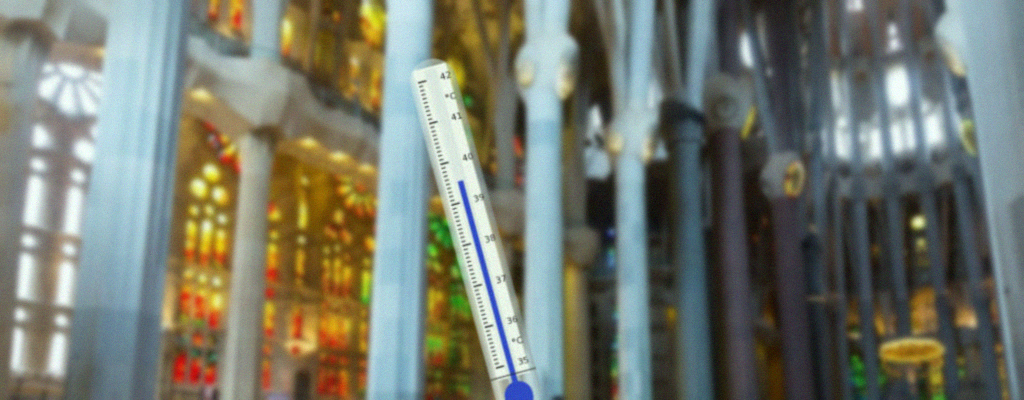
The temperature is 39.5,°C
